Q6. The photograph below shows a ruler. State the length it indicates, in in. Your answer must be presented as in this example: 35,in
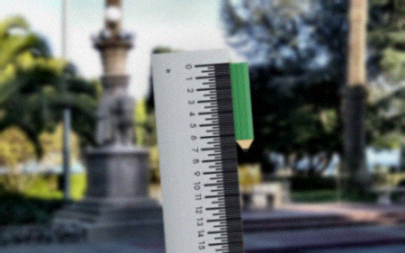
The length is 7.5,in
